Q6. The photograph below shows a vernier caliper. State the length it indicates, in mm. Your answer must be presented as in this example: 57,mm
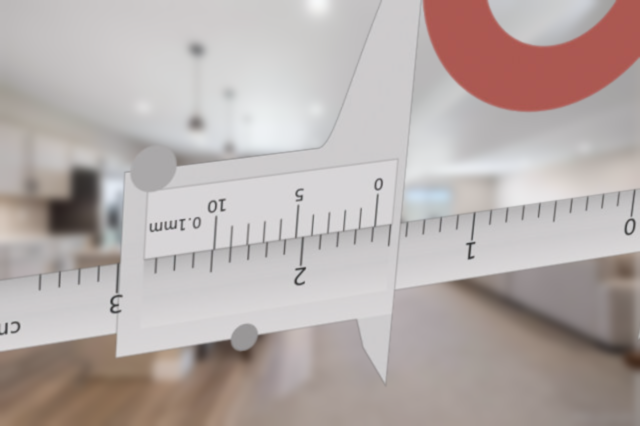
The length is 15.9,mm
